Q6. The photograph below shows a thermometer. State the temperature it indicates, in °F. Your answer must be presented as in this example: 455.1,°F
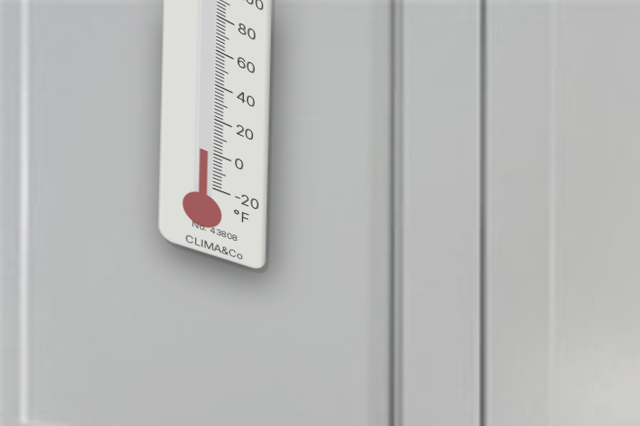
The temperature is 0,°F
